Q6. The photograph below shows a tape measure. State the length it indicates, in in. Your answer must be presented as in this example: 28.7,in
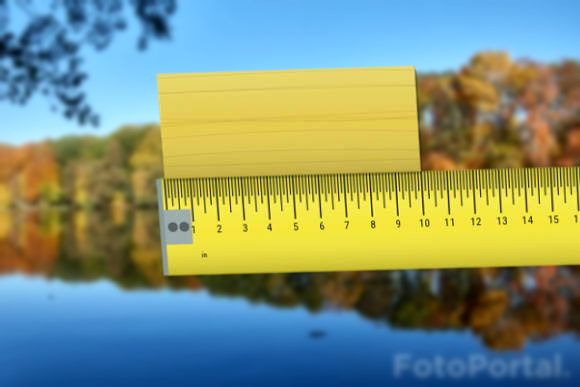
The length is 10,in
